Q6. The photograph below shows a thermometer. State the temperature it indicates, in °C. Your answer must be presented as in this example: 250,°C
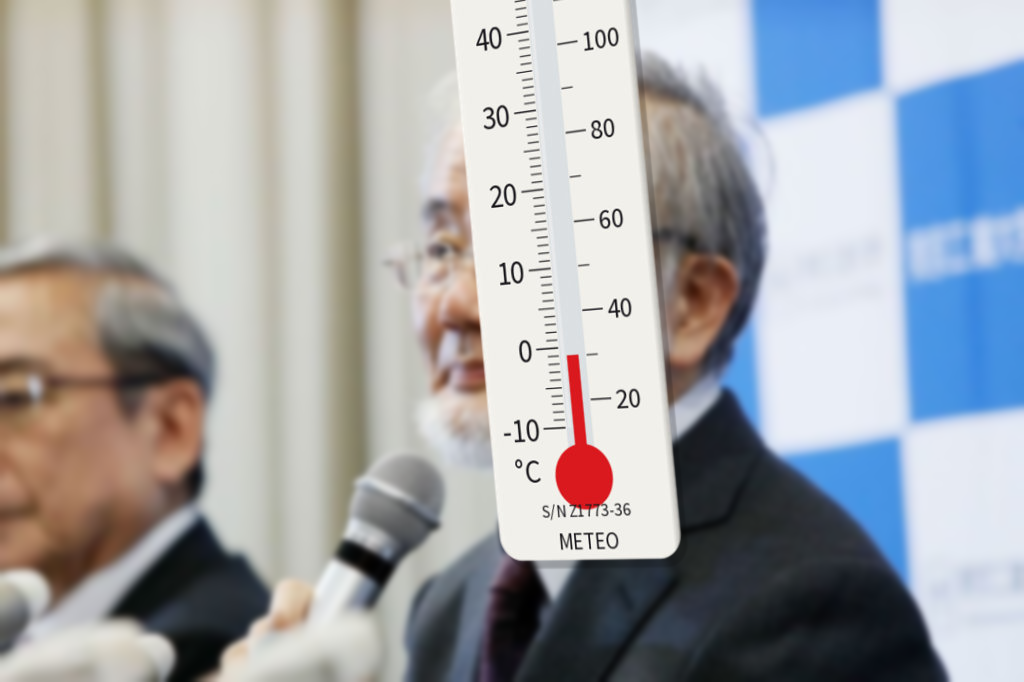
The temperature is -1,°C
